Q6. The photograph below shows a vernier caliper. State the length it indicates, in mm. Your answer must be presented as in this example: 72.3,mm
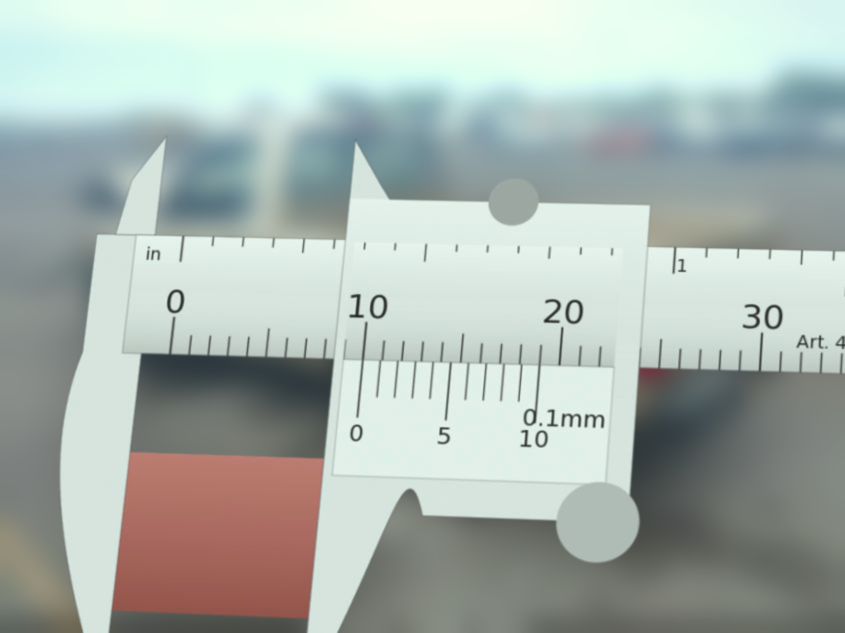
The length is 10.0,mm
